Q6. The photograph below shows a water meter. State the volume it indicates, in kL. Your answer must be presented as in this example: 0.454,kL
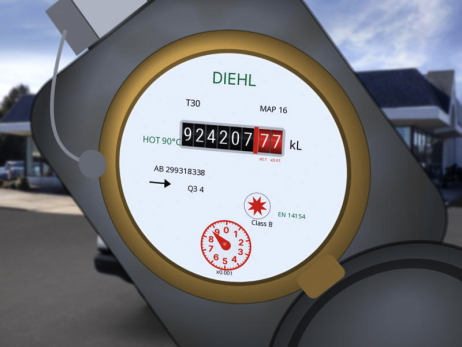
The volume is 924207.778,kL
